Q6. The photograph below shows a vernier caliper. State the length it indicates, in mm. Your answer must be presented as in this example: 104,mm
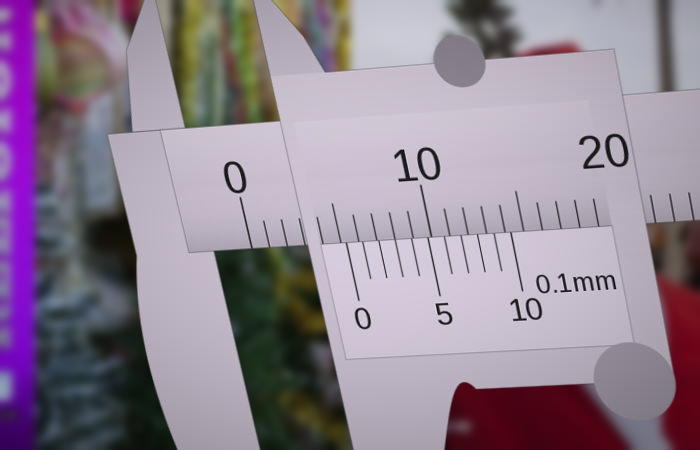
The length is 5.3,mm
